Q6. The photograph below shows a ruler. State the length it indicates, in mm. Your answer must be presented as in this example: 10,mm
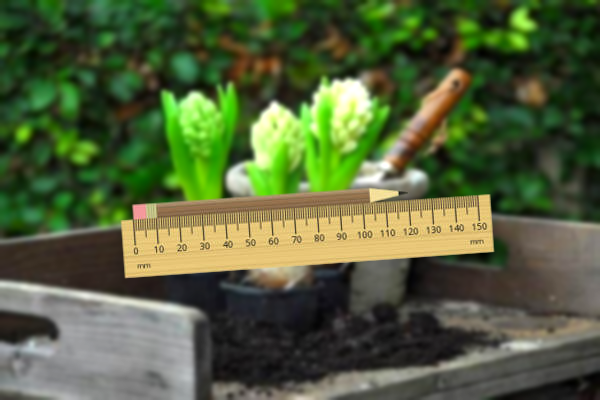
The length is 120,mm
